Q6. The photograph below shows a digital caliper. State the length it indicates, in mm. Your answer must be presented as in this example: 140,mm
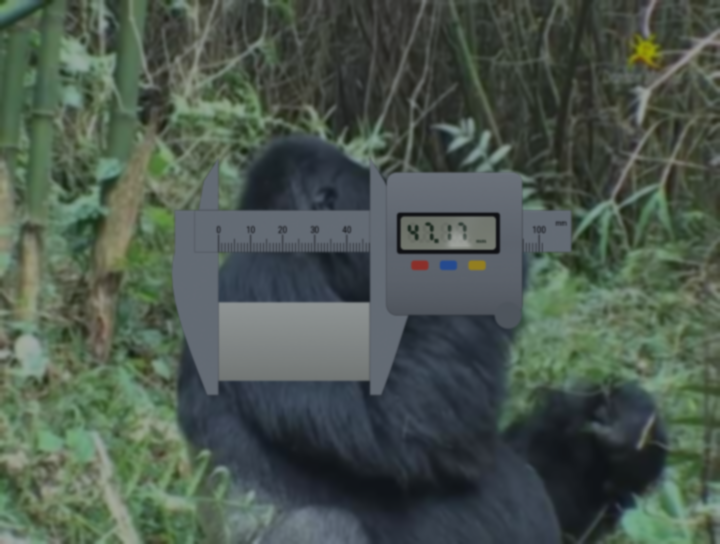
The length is 47.17,mm
